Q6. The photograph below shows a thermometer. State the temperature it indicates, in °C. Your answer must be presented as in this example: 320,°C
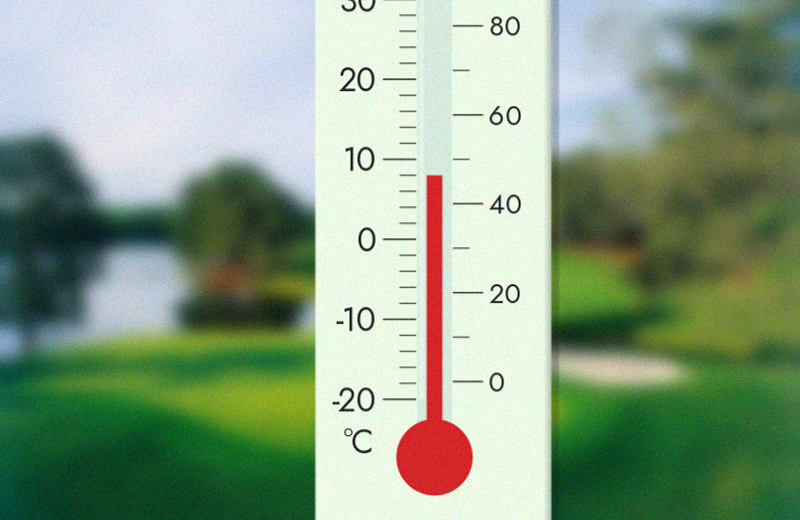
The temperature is 8,°C
